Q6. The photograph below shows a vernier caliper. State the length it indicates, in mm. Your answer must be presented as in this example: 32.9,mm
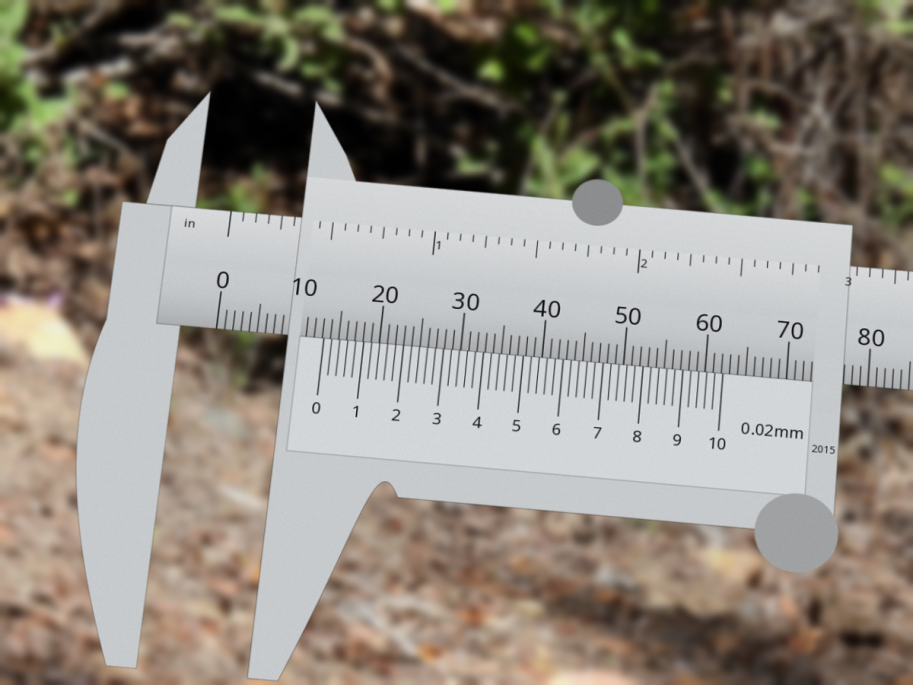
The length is 13.2,mm
